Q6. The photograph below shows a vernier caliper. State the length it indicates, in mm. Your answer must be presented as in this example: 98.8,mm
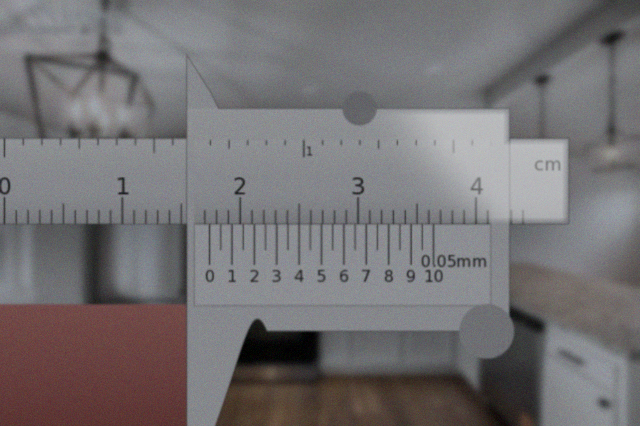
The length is 17.4,mm
